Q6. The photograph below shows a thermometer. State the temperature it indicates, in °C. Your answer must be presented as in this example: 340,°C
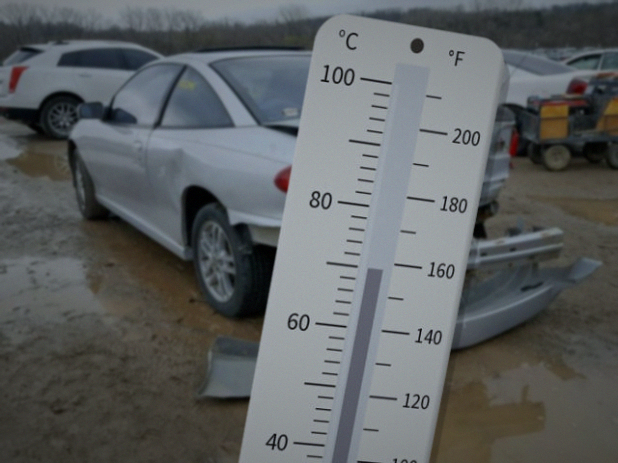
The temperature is 70,°C
